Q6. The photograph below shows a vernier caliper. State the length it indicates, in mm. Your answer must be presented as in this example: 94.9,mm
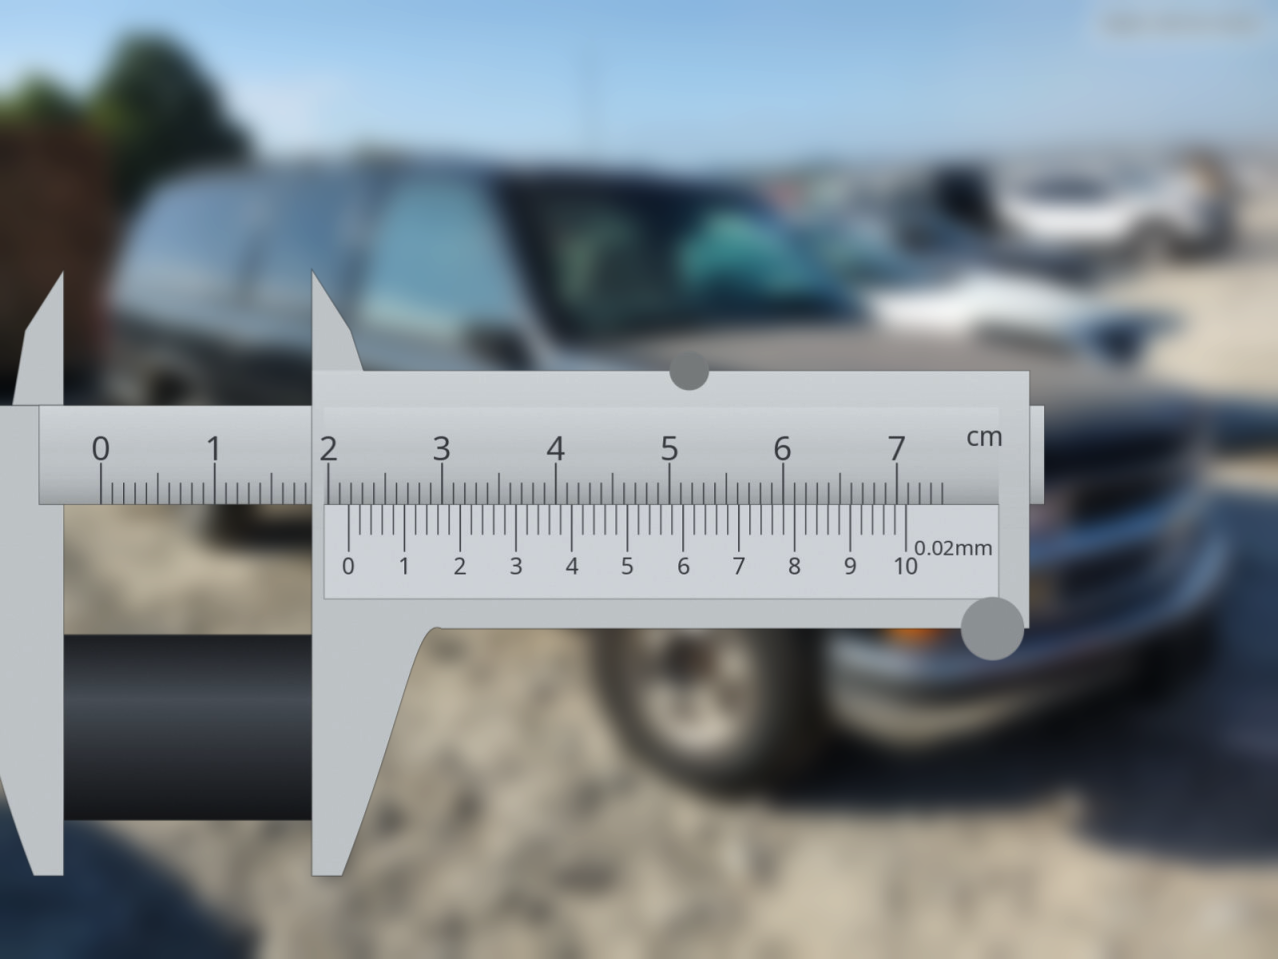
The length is 21.8,mm
